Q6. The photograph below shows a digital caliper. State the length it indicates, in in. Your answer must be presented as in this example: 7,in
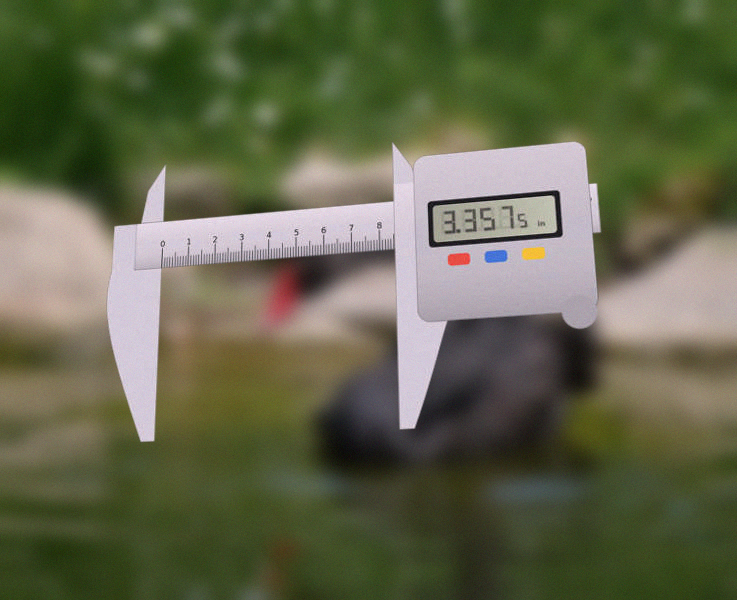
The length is 3.3575,in
